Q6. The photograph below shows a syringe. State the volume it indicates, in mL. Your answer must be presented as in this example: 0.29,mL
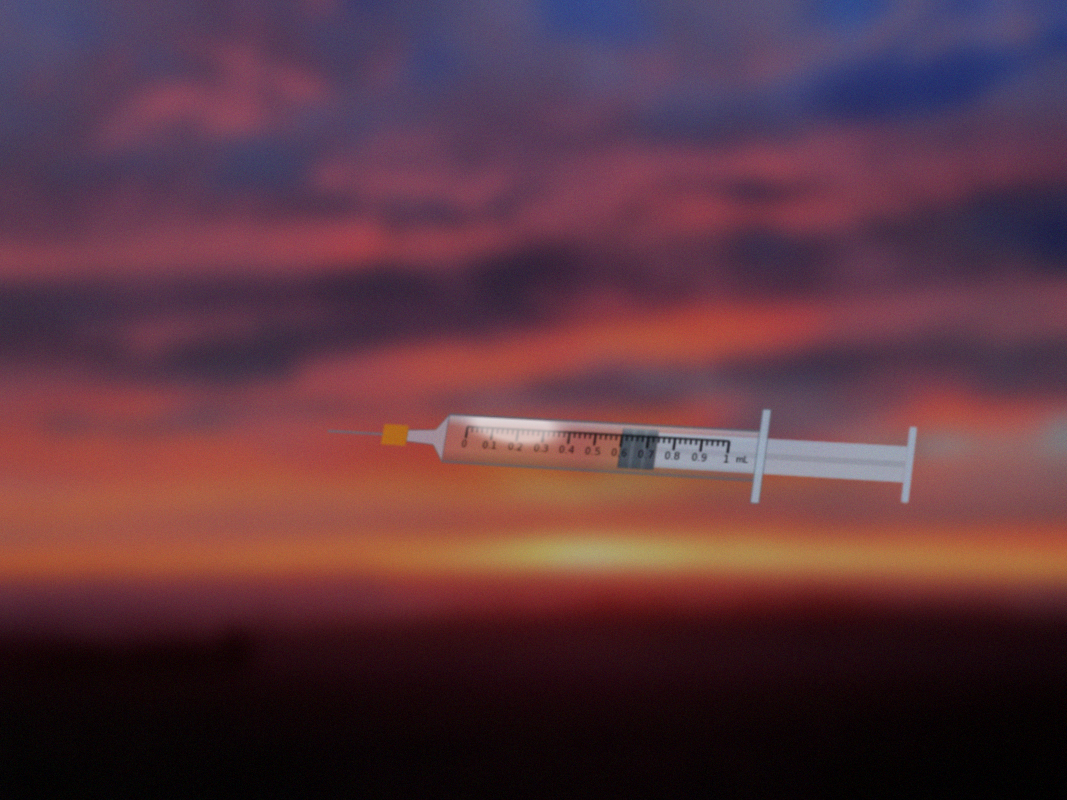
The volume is 0.6,mL
